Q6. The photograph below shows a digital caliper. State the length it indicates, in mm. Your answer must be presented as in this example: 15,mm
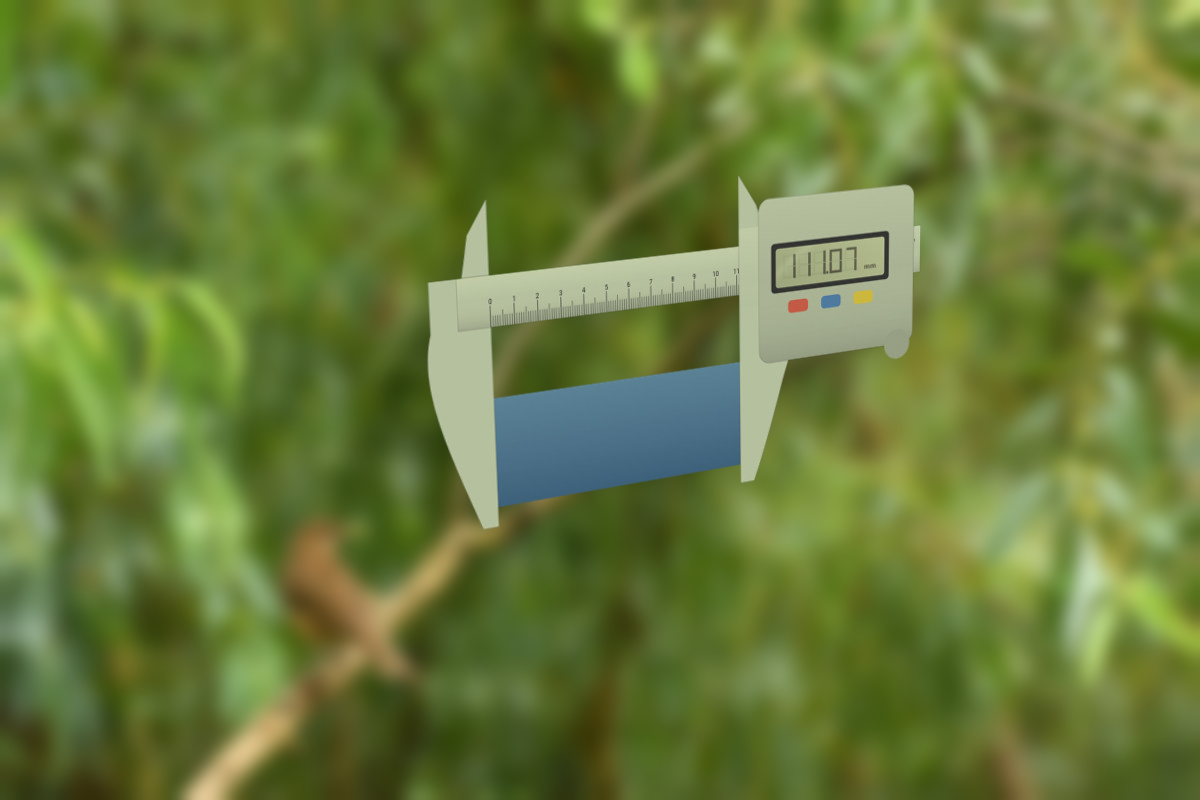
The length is 111.07,mm
